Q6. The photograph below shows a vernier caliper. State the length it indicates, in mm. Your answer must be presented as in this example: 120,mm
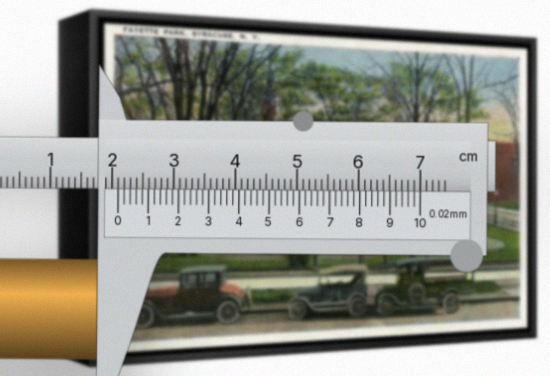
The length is 21.0,mm
